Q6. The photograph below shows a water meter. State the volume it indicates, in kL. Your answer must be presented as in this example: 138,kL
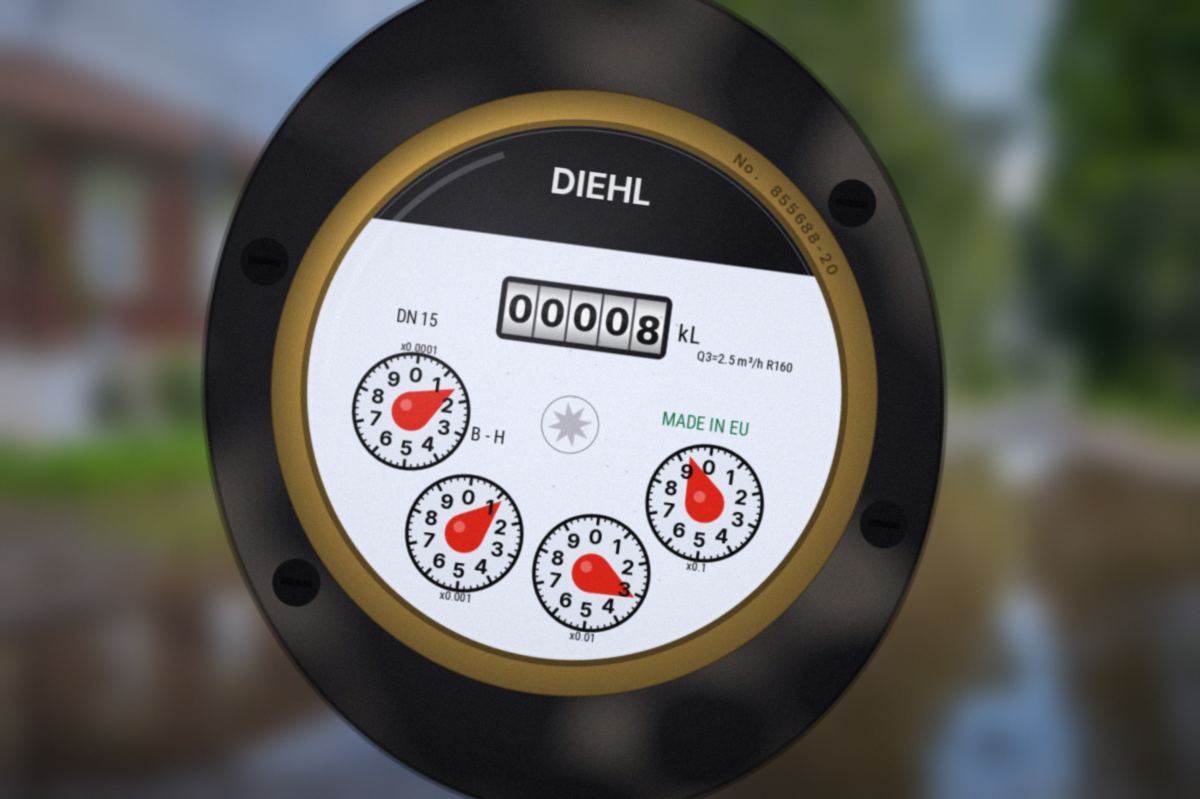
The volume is 7.9311,kL
